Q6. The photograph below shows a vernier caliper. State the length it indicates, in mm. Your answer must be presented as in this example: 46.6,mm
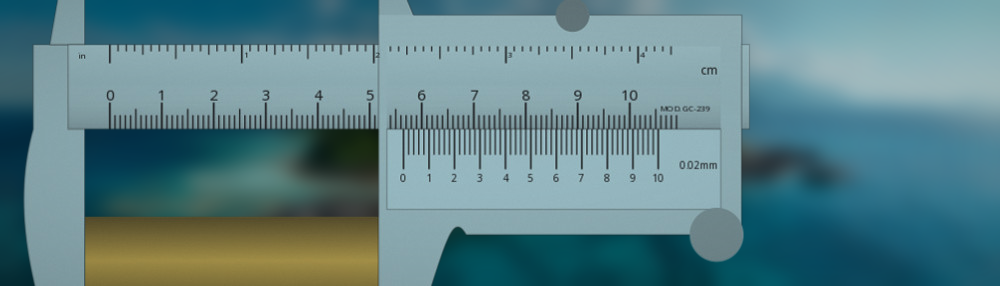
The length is 56.5,mm
